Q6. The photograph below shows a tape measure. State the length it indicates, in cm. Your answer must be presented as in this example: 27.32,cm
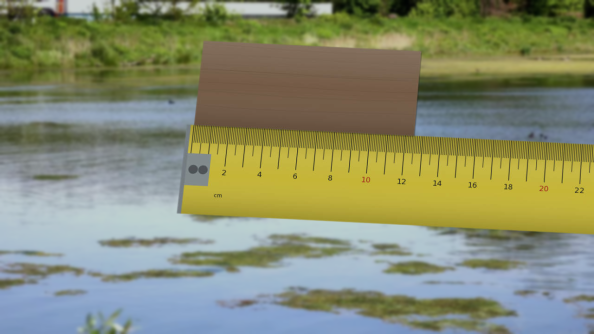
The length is 12.5,cm
